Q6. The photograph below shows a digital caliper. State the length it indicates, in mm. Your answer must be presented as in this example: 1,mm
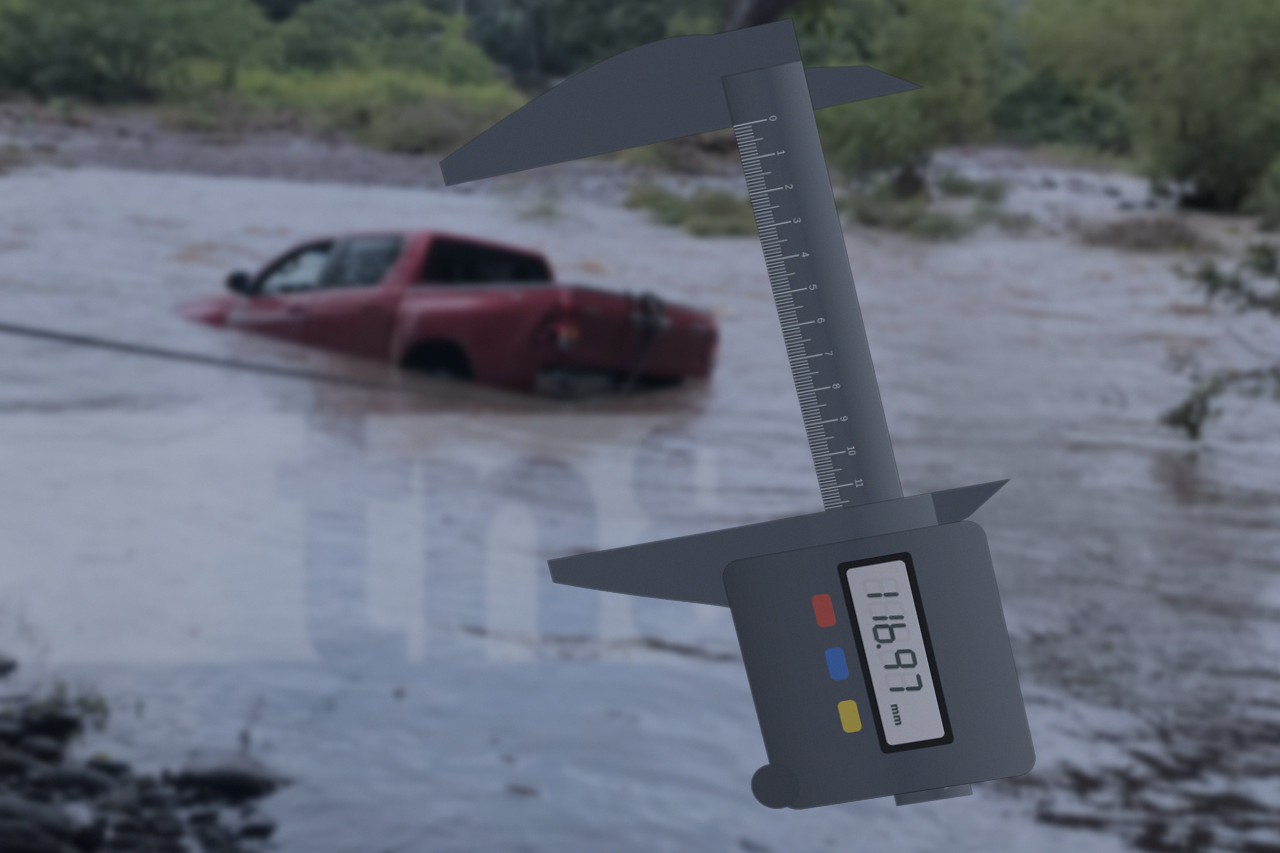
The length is 116.97,mm
